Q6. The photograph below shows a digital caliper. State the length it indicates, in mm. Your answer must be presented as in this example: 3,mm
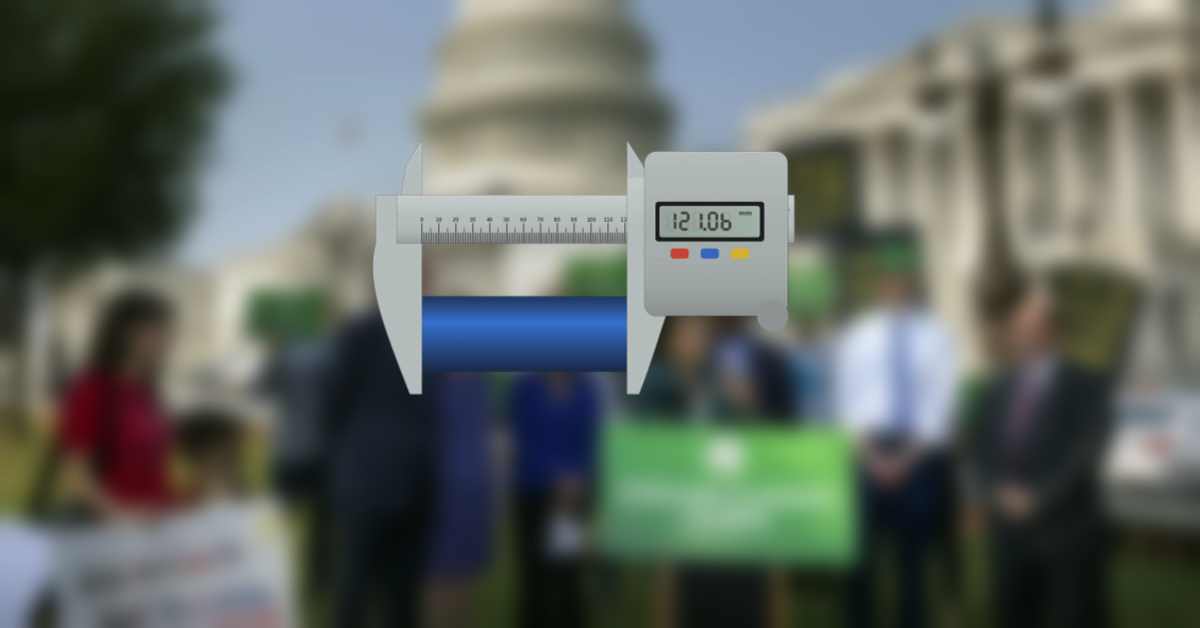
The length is 121.06,mm
